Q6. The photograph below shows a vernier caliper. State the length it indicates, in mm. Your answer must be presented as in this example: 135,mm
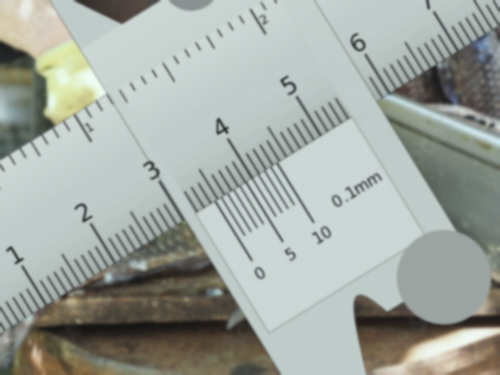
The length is 34.6,mm
